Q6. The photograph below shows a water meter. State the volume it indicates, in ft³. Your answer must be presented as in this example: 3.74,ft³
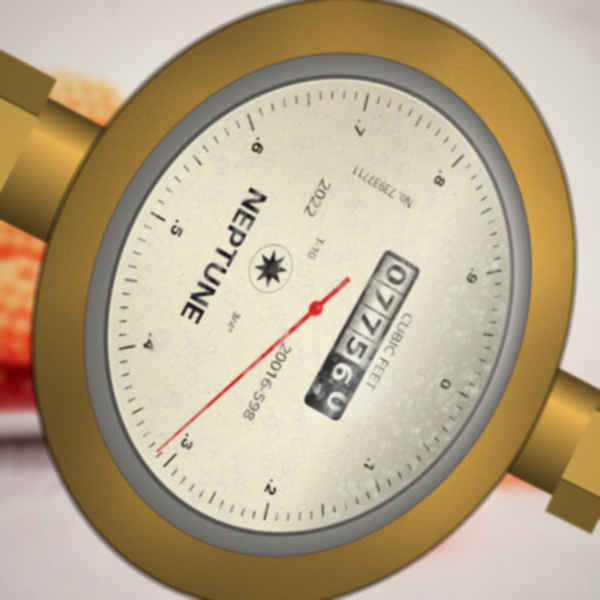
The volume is 77560.31,ft³
